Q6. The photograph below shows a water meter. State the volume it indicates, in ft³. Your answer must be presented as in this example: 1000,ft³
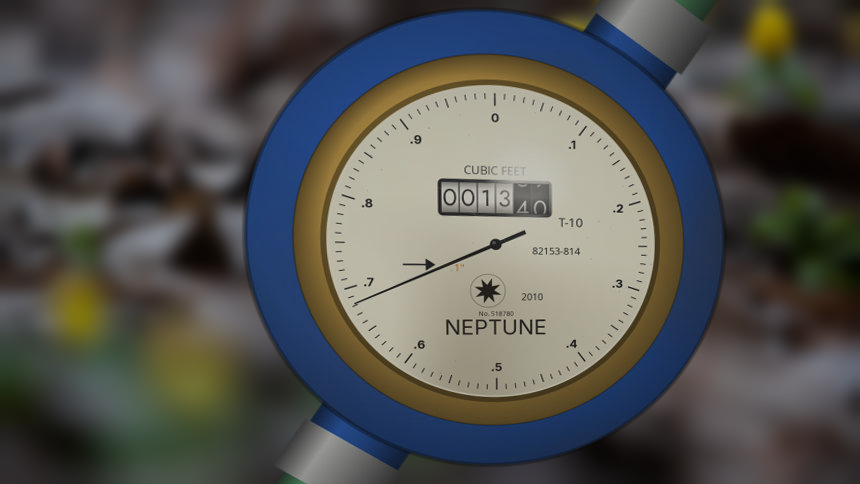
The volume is 1339.68,ft³
